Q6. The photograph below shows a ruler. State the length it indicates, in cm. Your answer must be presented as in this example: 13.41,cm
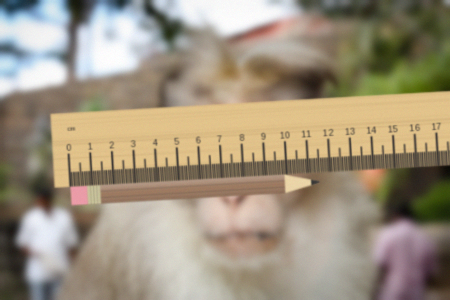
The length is 11.5,cm
